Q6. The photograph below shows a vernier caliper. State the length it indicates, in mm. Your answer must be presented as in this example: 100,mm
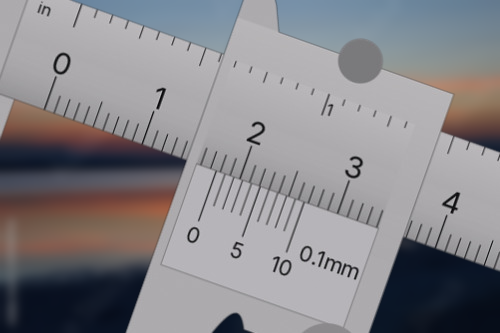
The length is 17.6,mm
